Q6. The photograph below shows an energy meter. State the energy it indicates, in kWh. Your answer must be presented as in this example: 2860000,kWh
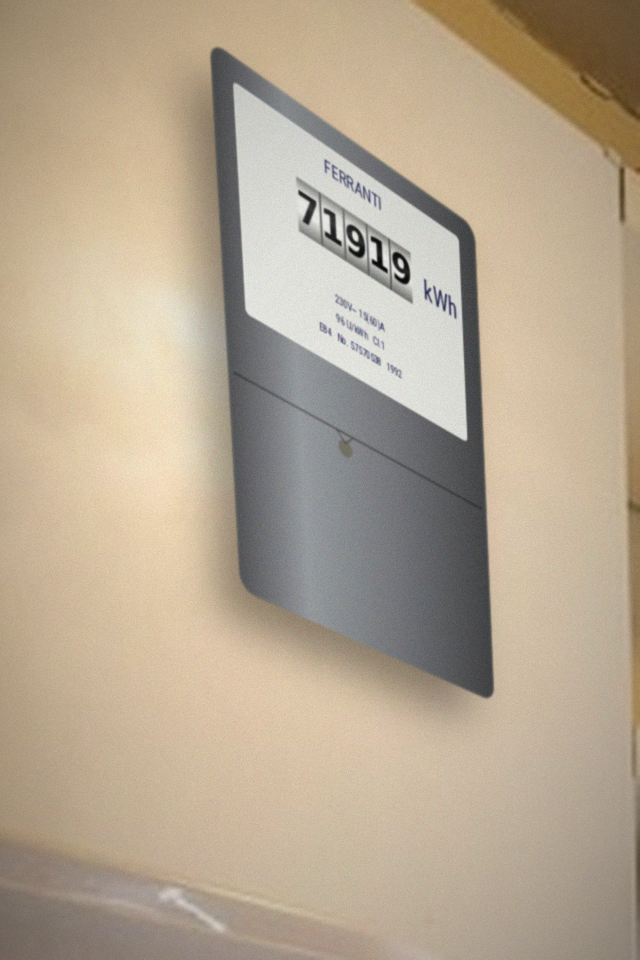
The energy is 71919,kWh
